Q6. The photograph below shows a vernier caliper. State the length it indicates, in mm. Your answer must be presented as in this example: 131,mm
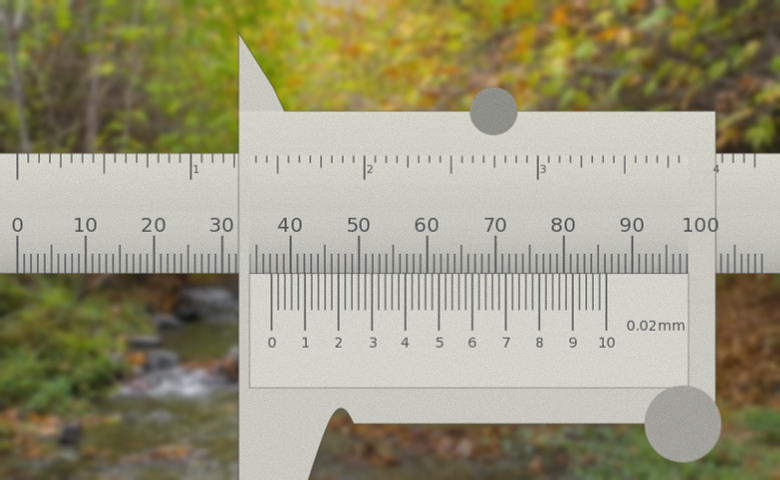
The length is 37.2,mm
